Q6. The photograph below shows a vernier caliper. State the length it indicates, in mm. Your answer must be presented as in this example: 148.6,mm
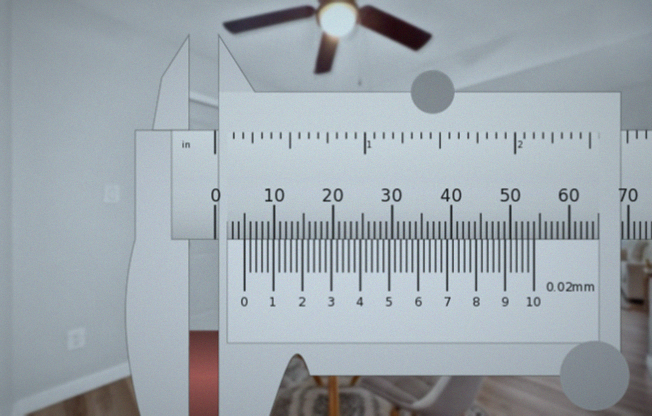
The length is 5.0,mm
